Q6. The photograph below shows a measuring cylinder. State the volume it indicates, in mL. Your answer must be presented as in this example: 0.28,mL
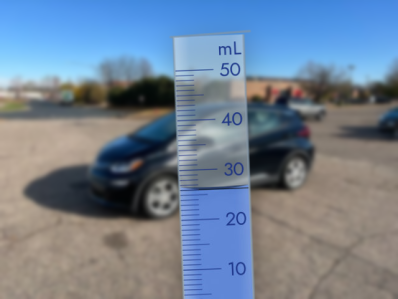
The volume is 26,mL
